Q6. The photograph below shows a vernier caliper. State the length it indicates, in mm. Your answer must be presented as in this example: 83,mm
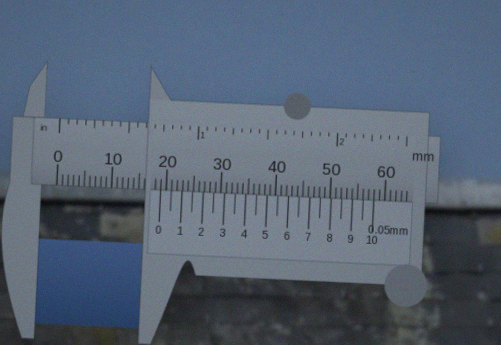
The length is 19.0,mm
